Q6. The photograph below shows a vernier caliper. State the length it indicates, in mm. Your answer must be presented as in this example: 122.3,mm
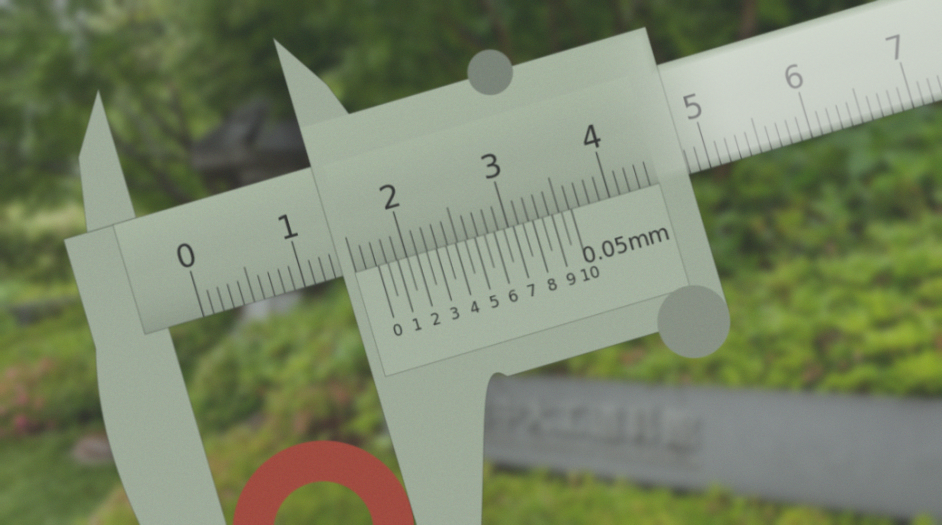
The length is 17.2,mm
